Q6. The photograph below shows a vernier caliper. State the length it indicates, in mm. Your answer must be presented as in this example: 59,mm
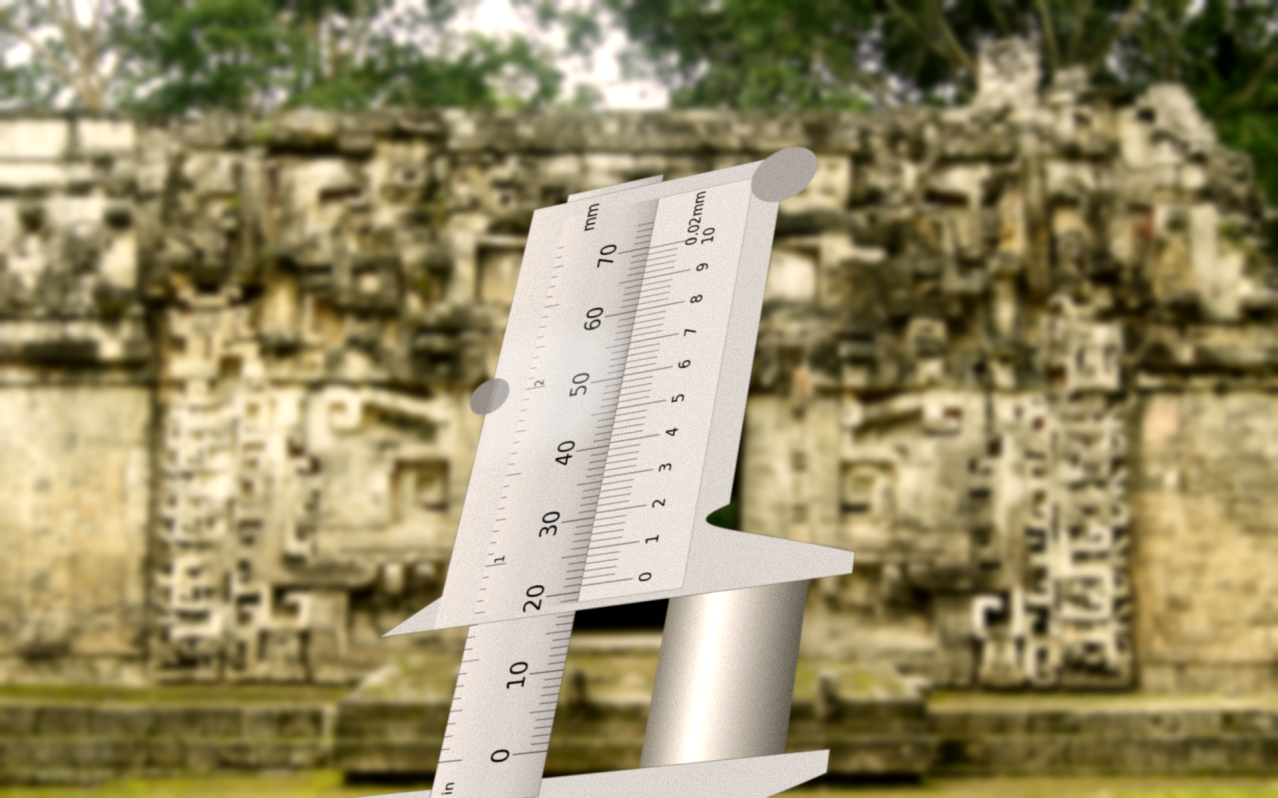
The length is 20.8,mm
